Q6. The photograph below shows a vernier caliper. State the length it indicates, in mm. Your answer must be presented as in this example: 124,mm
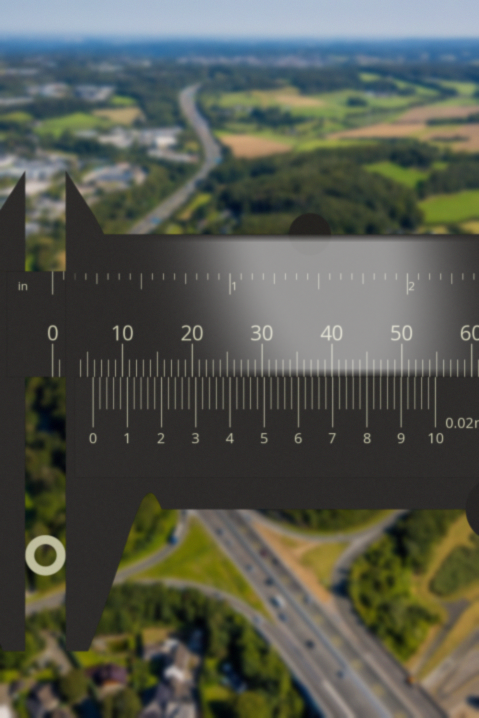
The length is 5.8,mm
